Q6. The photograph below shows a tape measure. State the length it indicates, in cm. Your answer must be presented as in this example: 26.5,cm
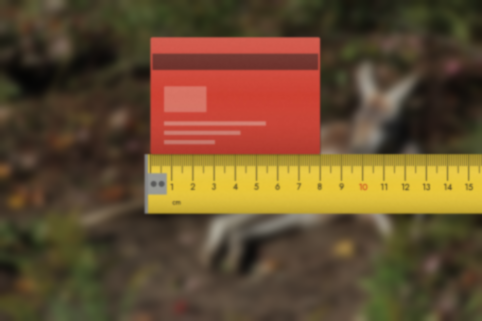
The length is 8,cm
